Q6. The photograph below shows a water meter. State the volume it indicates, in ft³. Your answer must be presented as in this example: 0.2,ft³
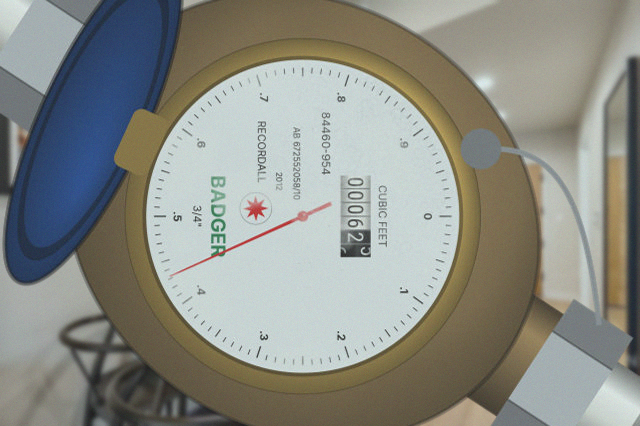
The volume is 625.43,ft³
